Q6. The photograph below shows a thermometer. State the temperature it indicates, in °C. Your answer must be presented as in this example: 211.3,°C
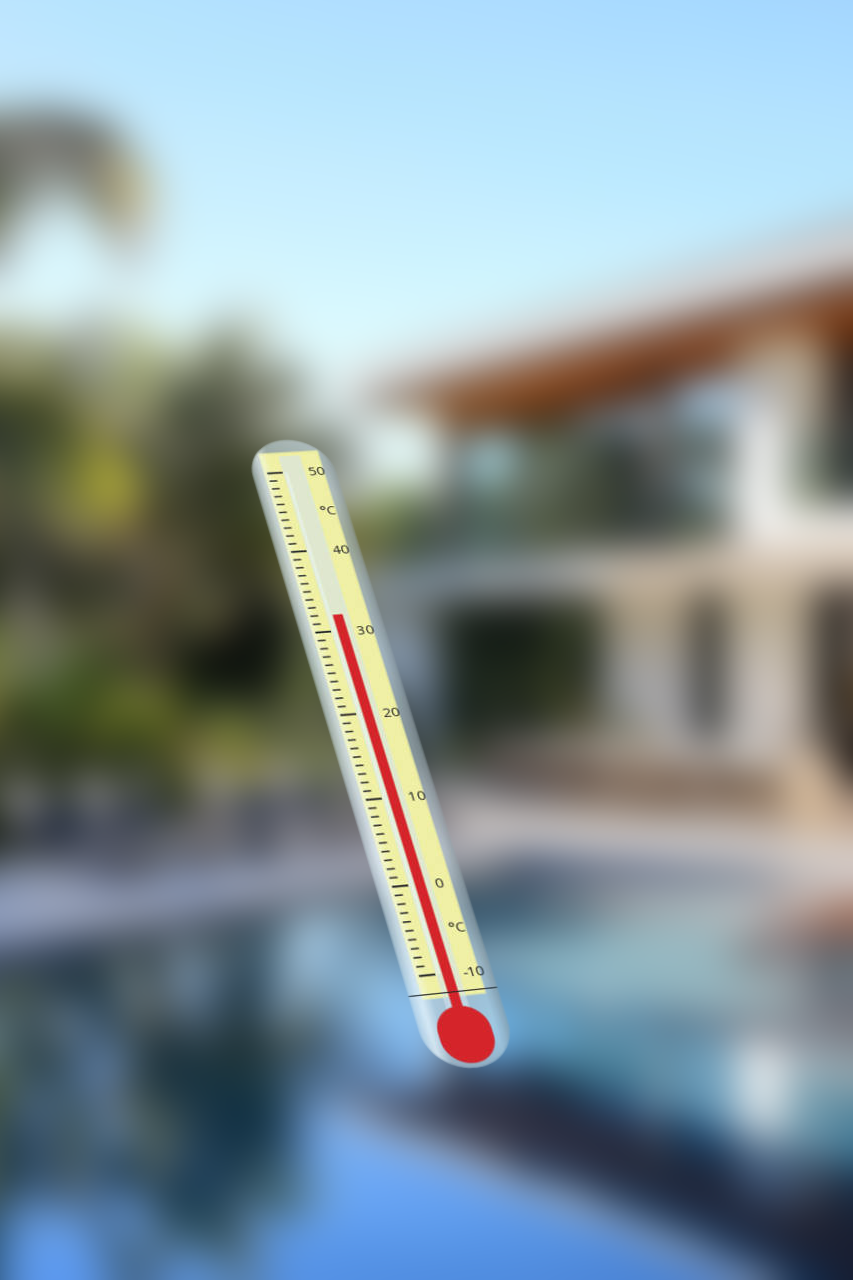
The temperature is 32,°C
